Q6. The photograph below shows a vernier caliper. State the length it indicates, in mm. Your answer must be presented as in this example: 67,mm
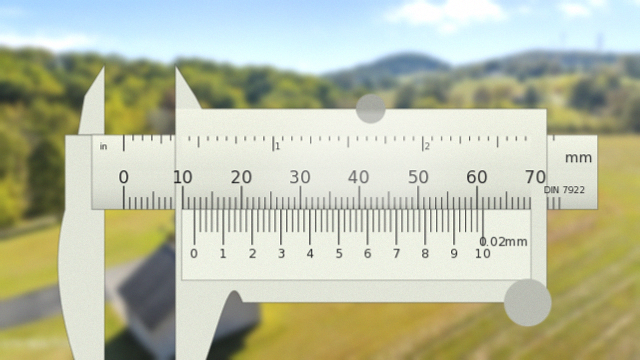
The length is 12.0,mm
